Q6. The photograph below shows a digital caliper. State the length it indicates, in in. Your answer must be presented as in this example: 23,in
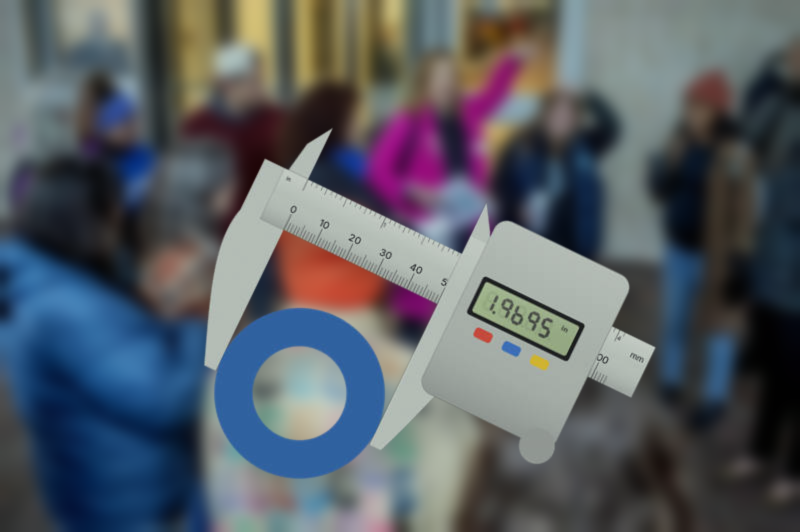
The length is 1.9695,in
